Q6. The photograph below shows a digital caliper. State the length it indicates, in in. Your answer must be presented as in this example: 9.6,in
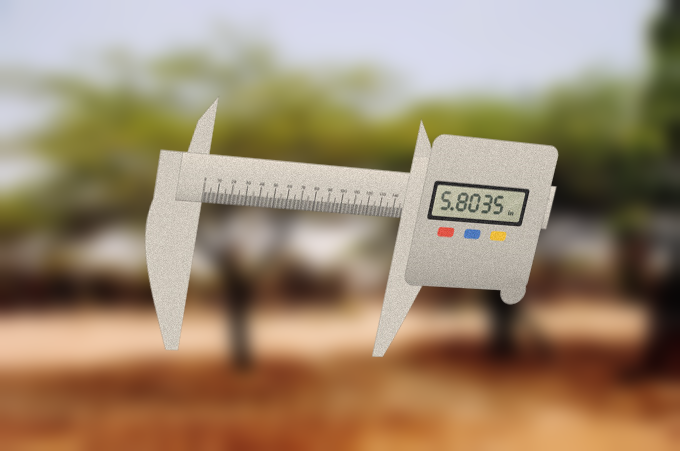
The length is 5.8035,in
